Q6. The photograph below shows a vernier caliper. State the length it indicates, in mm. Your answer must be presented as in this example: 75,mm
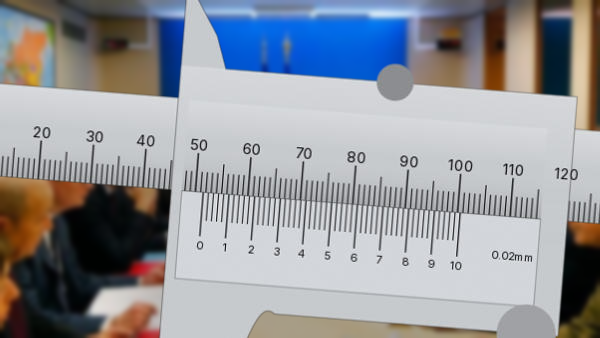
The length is 51.5,mm
